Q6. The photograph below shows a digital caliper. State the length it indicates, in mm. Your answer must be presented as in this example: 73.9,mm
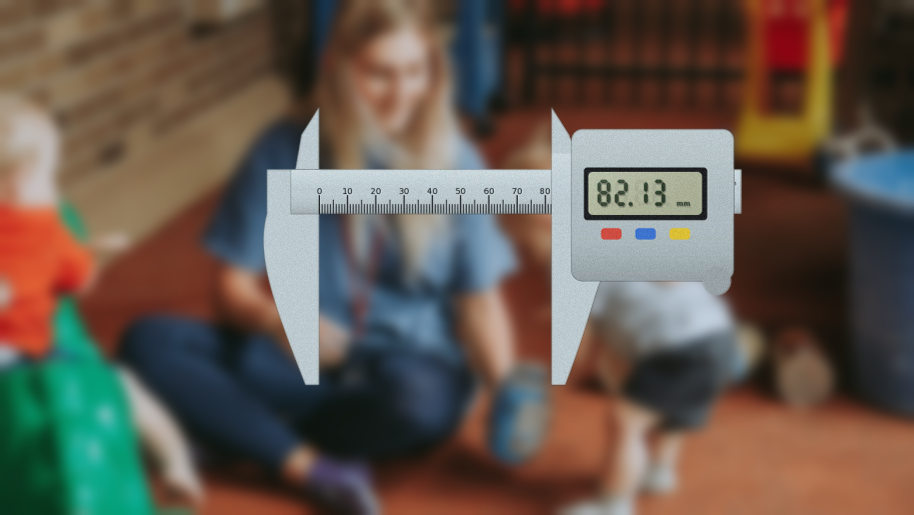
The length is 82.13,mm
